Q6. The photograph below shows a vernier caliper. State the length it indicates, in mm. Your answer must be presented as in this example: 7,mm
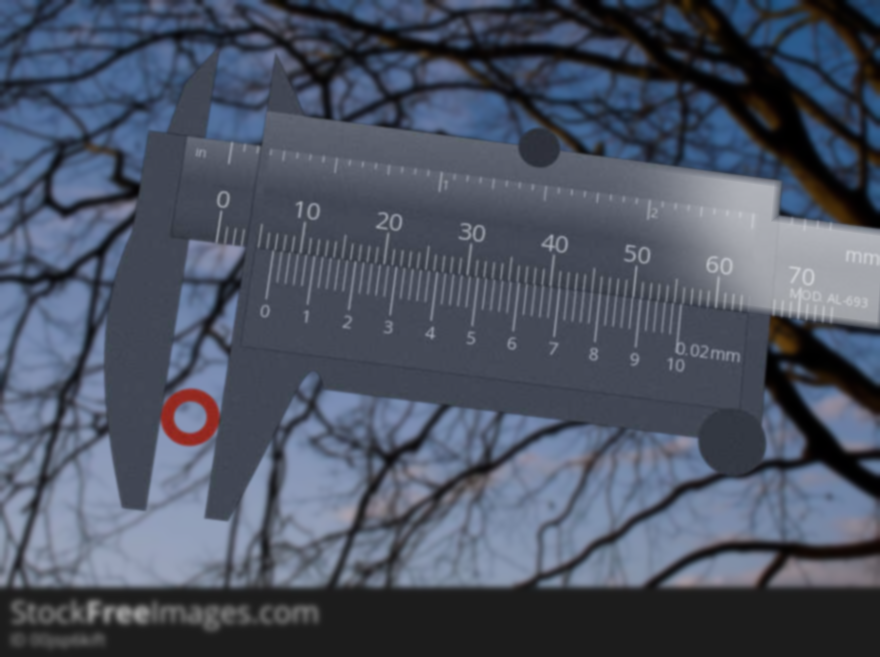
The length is 6.8,mm
